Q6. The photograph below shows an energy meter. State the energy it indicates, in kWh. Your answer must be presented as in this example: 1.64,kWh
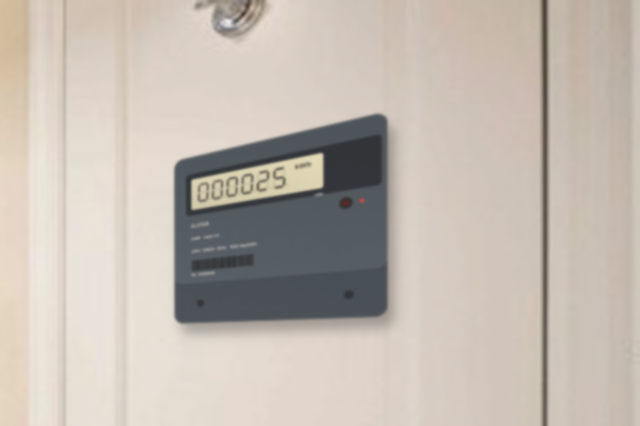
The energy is 25,kWh
